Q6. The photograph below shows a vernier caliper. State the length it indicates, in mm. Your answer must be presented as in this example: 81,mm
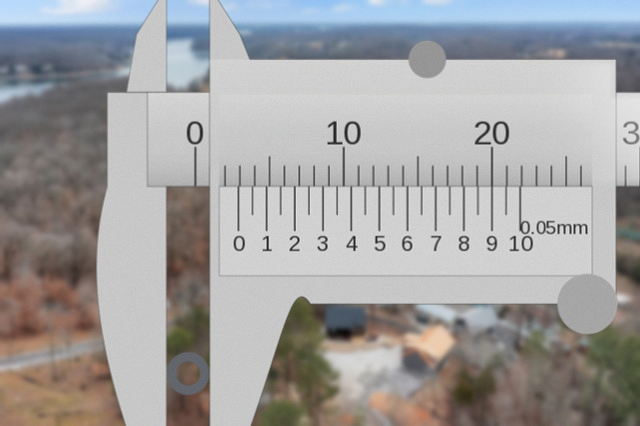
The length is 2.9,mm
